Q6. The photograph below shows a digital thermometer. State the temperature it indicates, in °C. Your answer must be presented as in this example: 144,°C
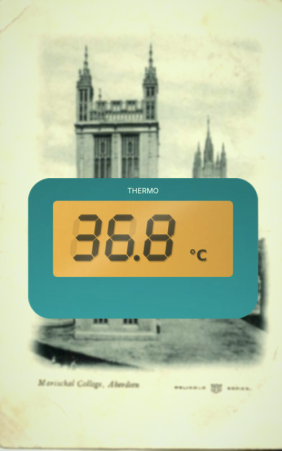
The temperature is 36.8,°C
